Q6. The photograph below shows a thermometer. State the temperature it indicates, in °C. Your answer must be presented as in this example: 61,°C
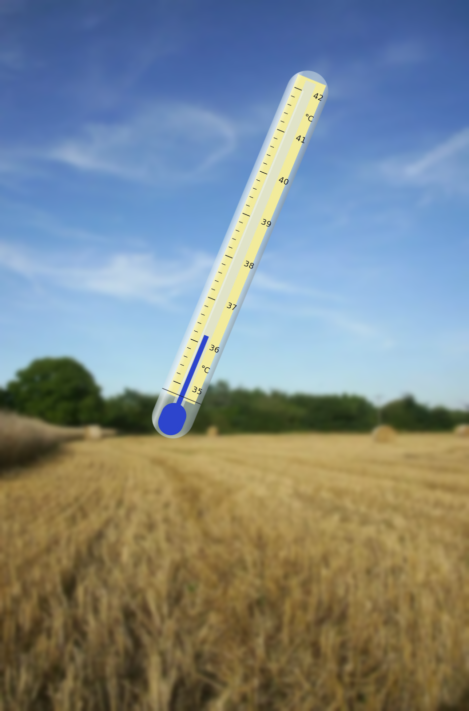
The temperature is 36.2,°C
